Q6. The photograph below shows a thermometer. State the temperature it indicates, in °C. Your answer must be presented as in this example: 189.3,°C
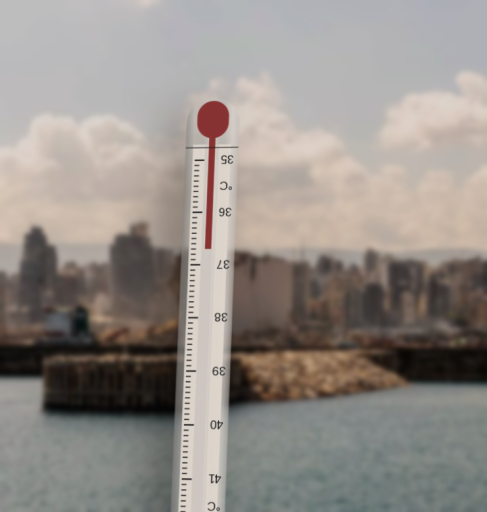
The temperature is 36.7,°C
